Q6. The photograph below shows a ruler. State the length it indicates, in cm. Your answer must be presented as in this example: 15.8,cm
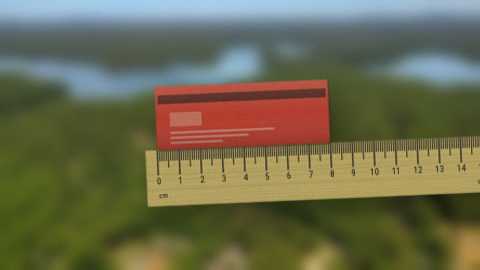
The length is 8,cm
